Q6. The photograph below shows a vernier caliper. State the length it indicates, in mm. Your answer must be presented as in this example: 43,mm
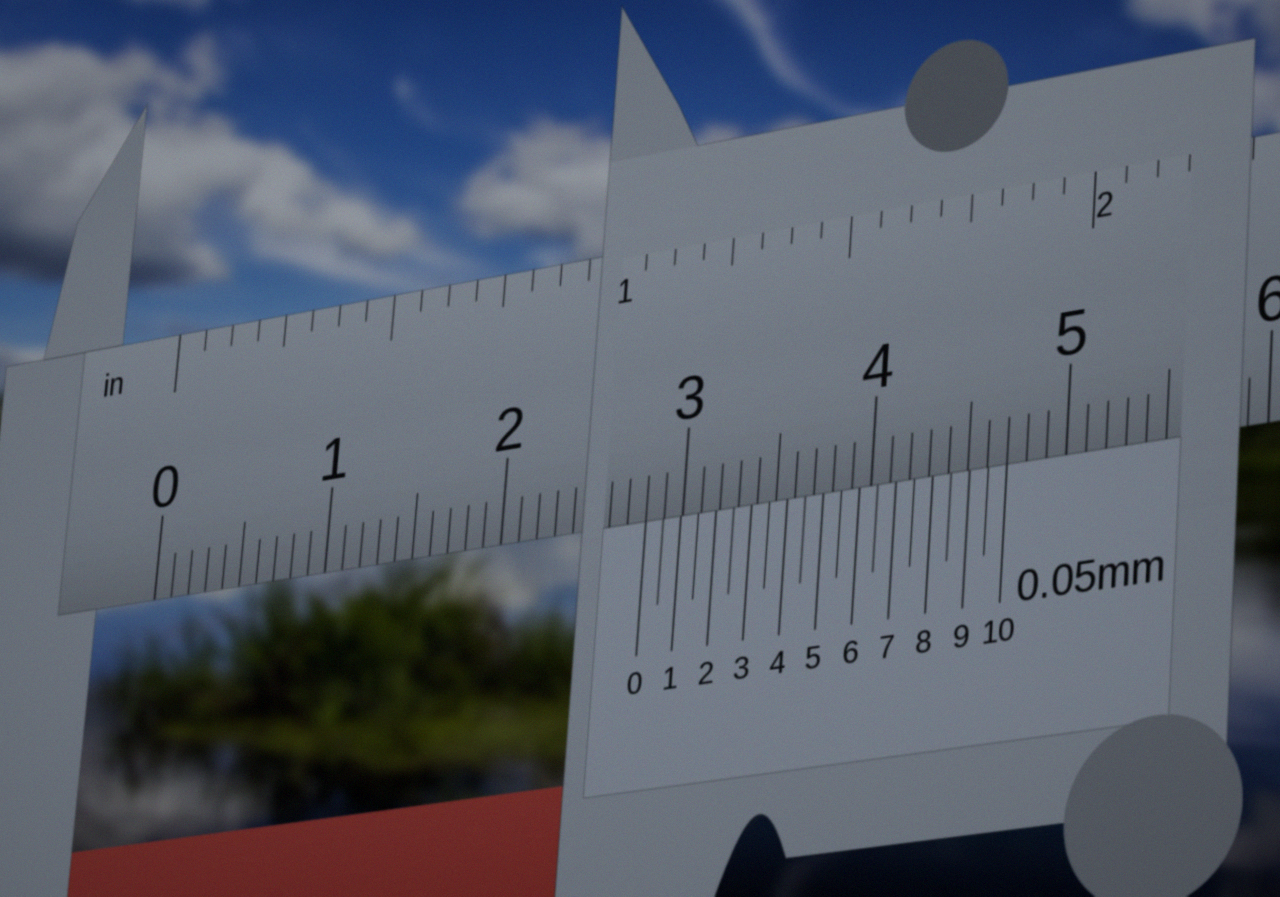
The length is 28.0,mm
